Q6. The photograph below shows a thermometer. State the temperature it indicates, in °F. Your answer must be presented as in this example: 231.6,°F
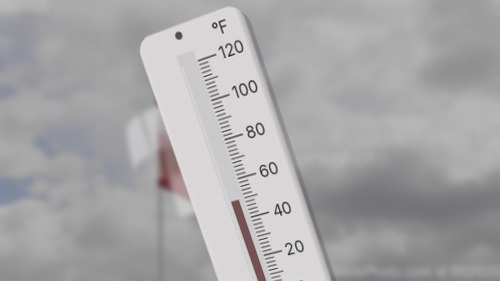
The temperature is 50,°F
